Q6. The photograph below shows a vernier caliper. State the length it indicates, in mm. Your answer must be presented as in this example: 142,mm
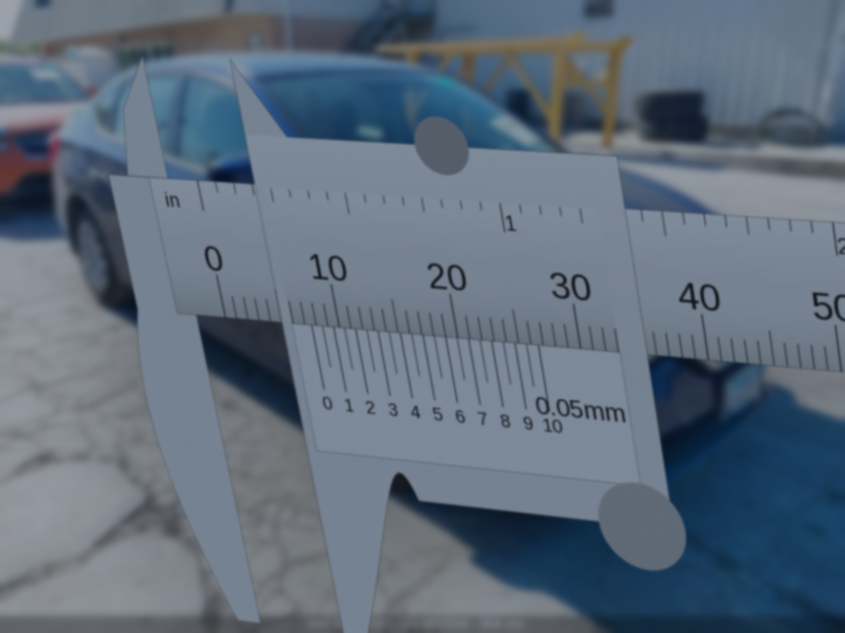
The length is 7.6,mm
